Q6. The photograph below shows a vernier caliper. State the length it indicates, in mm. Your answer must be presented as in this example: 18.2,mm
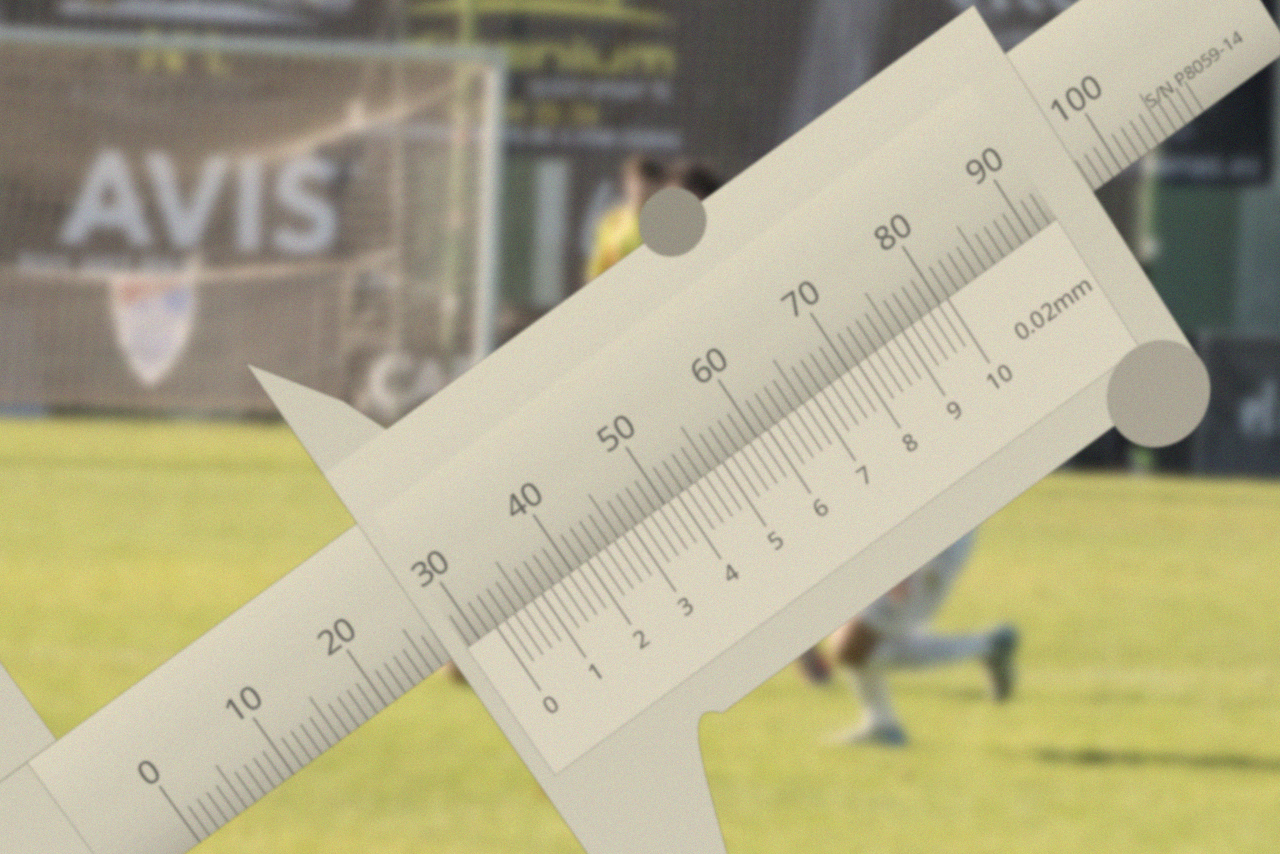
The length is 31.8,mm
